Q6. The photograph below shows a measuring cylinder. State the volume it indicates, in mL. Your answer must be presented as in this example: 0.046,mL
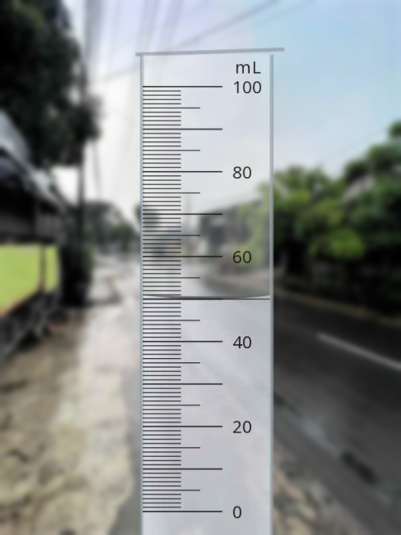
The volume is 50,mL
